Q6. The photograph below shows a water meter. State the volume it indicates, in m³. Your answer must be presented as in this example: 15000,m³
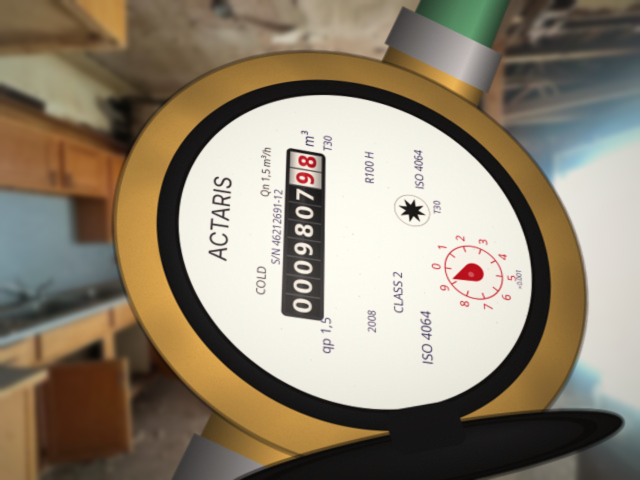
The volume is 9807.979,m³
